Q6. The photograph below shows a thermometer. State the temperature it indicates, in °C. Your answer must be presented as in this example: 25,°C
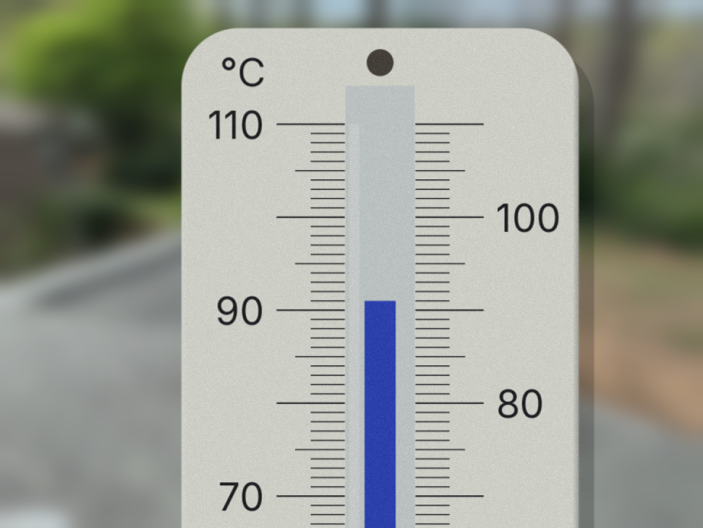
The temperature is 91,°C
